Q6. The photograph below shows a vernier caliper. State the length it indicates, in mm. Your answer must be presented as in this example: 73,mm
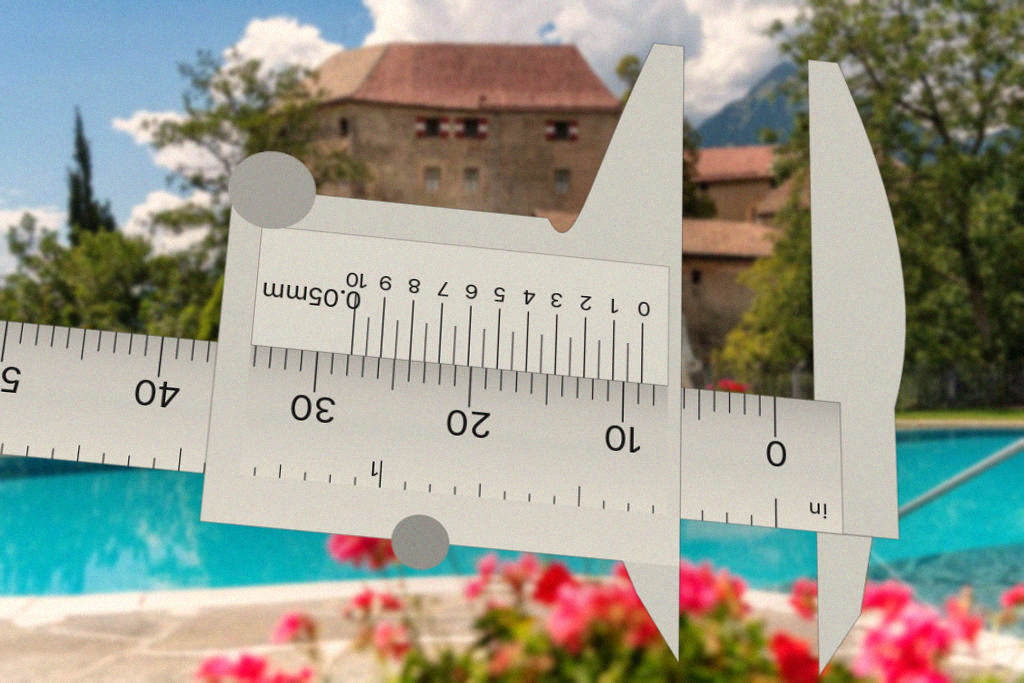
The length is 8.8,mm
